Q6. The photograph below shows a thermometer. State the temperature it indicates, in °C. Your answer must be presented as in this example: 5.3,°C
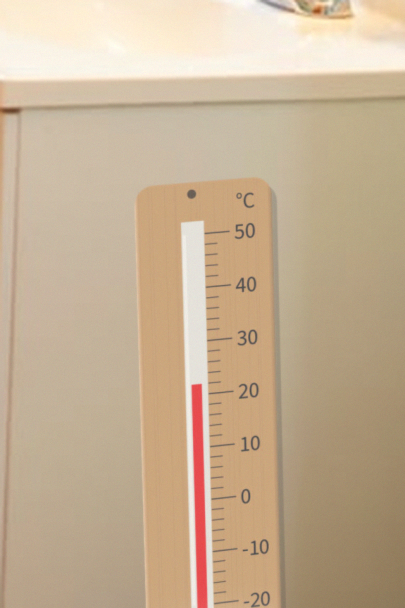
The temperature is 22,°C
